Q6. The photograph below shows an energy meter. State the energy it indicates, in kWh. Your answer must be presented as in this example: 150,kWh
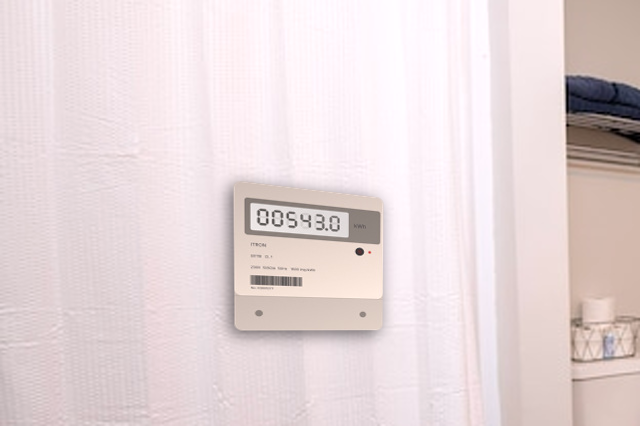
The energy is 543.0,kWh
